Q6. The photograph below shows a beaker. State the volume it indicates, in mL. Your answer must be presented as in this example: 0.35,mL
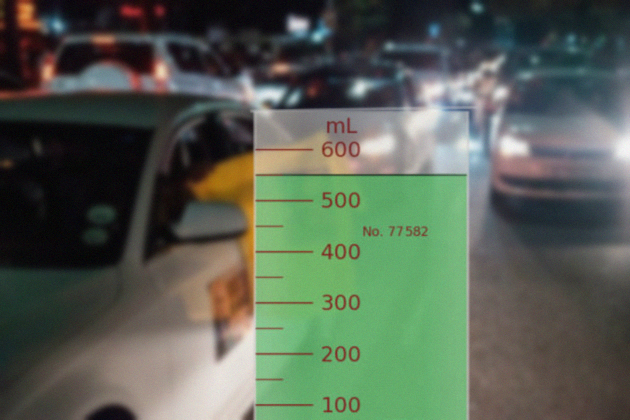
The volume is 550,mL
